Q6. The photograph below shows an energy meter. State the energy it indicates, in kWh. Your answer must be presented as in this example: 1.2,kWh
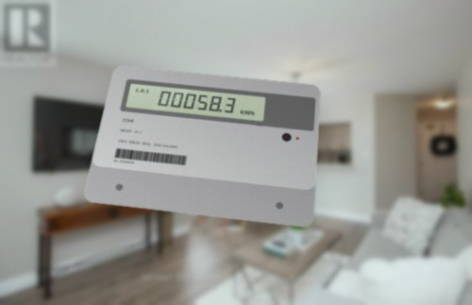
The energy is 58.3,kWh
